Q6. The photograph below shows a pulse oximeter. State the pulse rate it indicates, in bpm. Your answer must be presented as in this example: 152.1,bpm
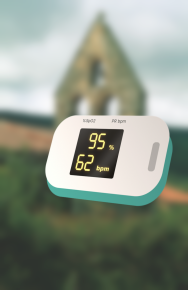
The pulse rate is 62,bpm
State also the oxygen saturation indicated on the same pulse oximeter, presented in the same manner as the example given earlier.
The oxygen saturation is 95,%
